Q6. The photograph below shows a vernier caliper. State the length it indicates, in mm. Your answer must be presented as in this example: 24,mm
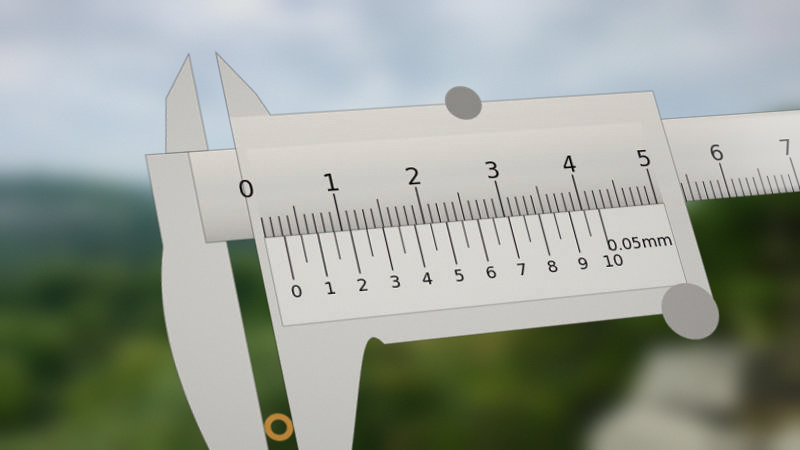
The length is 3.2,mm
